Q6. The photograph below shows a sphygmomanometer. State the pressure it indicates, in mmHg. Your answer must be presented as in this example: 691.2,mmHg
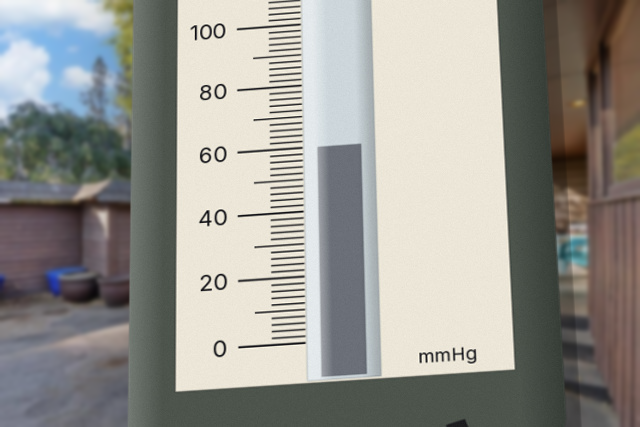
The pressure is 60,mmHg
